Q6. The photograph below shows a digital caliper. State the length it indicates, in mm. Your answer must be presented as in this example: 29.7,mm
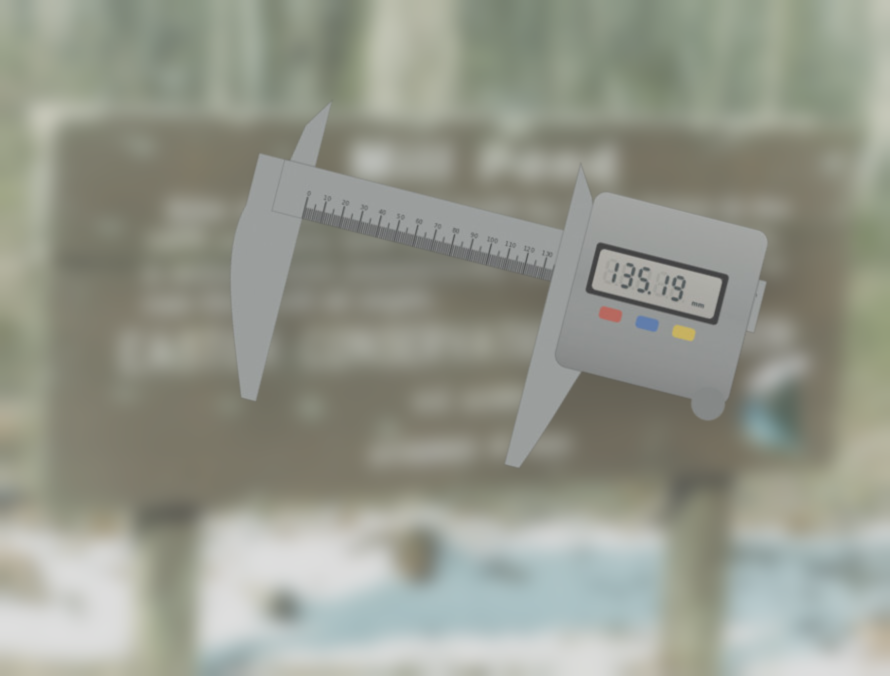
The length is 135.19,mm
